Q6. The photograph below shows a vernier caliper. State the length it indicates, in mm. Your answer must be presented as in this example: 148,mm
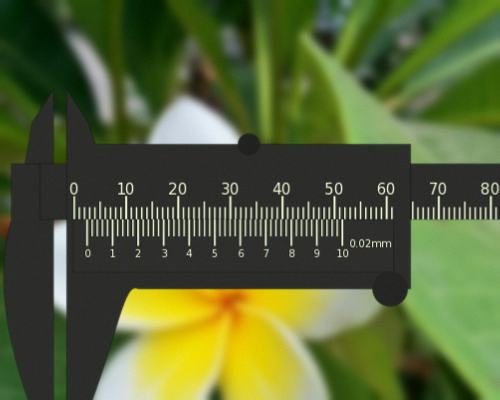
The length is 2.5,mm
